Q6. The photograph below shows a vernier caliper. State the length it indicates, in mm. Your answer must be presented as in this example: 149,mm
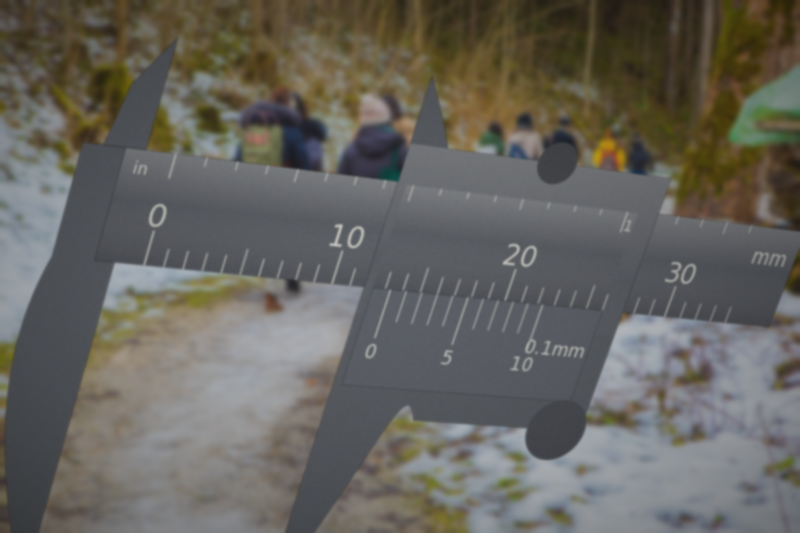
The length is 13.3,mm
